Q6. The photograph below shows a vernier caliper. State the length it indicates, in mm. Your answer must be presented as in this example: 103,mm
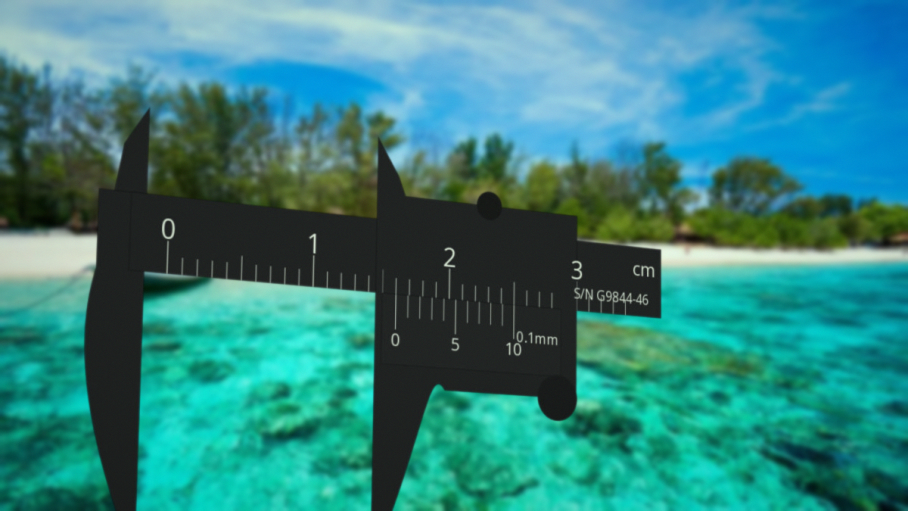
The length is 16.0,mm
